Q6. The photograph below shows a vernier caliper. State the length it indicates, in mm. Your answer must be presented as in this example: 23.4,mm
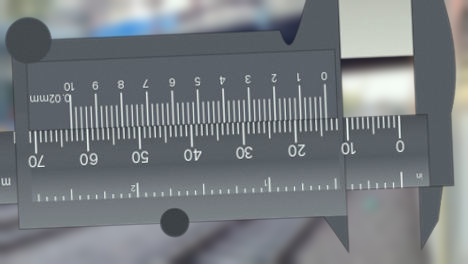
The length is 14.0,mm
